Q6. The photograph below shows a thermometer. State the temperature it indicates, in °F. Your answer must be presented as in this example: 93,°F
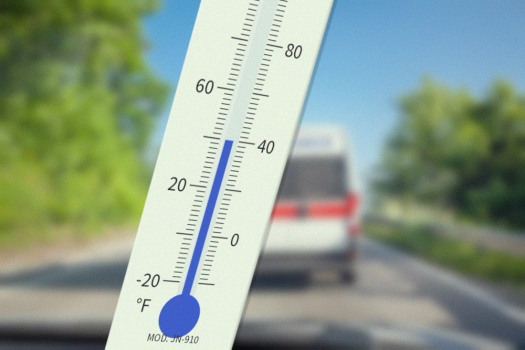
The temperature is 40,°F
